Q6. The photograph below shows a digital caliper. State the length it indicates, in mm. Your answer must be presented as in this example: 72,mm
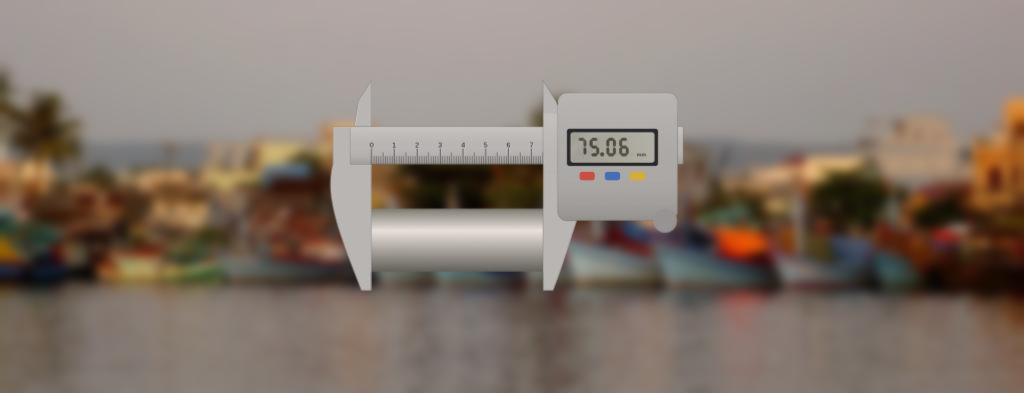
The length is 75.06,mm
